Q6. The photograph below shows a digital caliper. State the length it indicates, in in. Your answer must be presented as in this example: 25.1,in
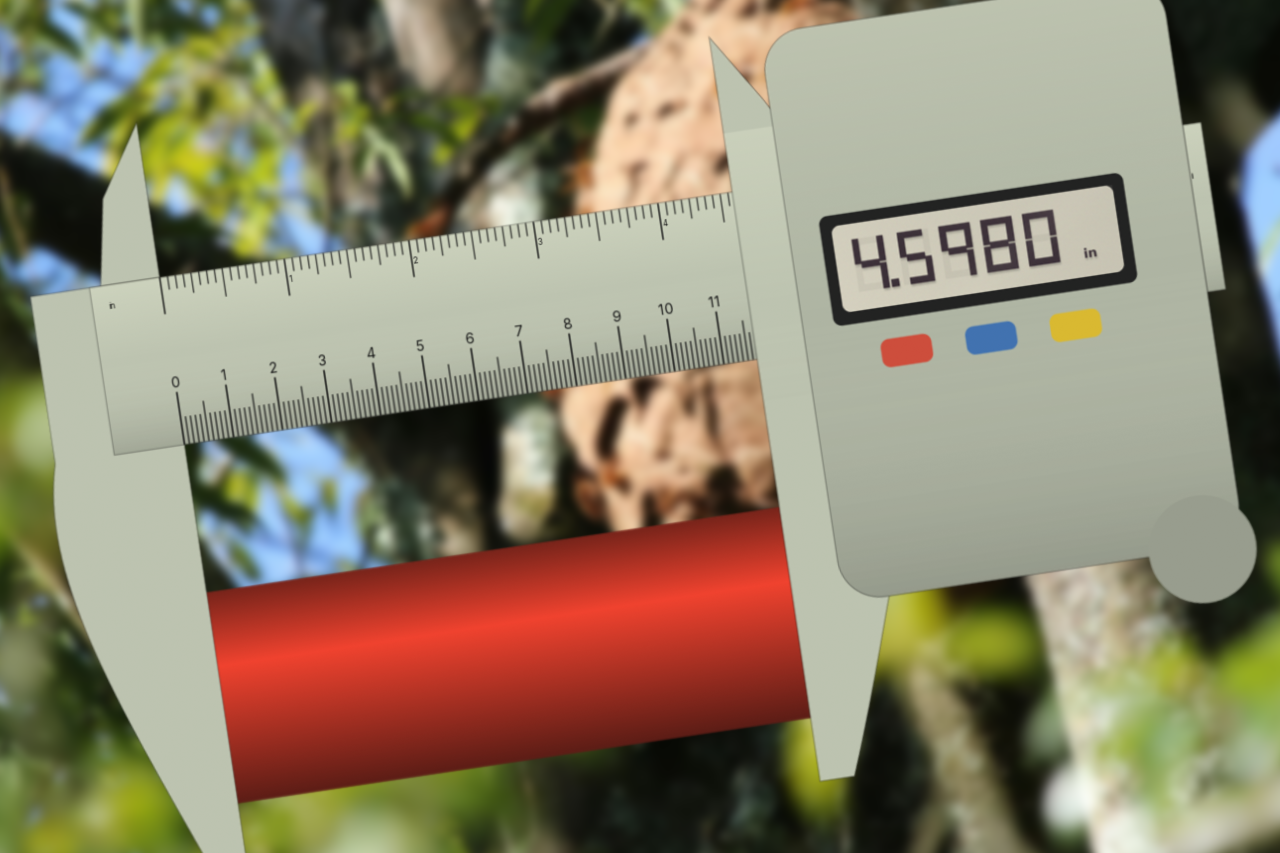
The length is 4.5980,in
